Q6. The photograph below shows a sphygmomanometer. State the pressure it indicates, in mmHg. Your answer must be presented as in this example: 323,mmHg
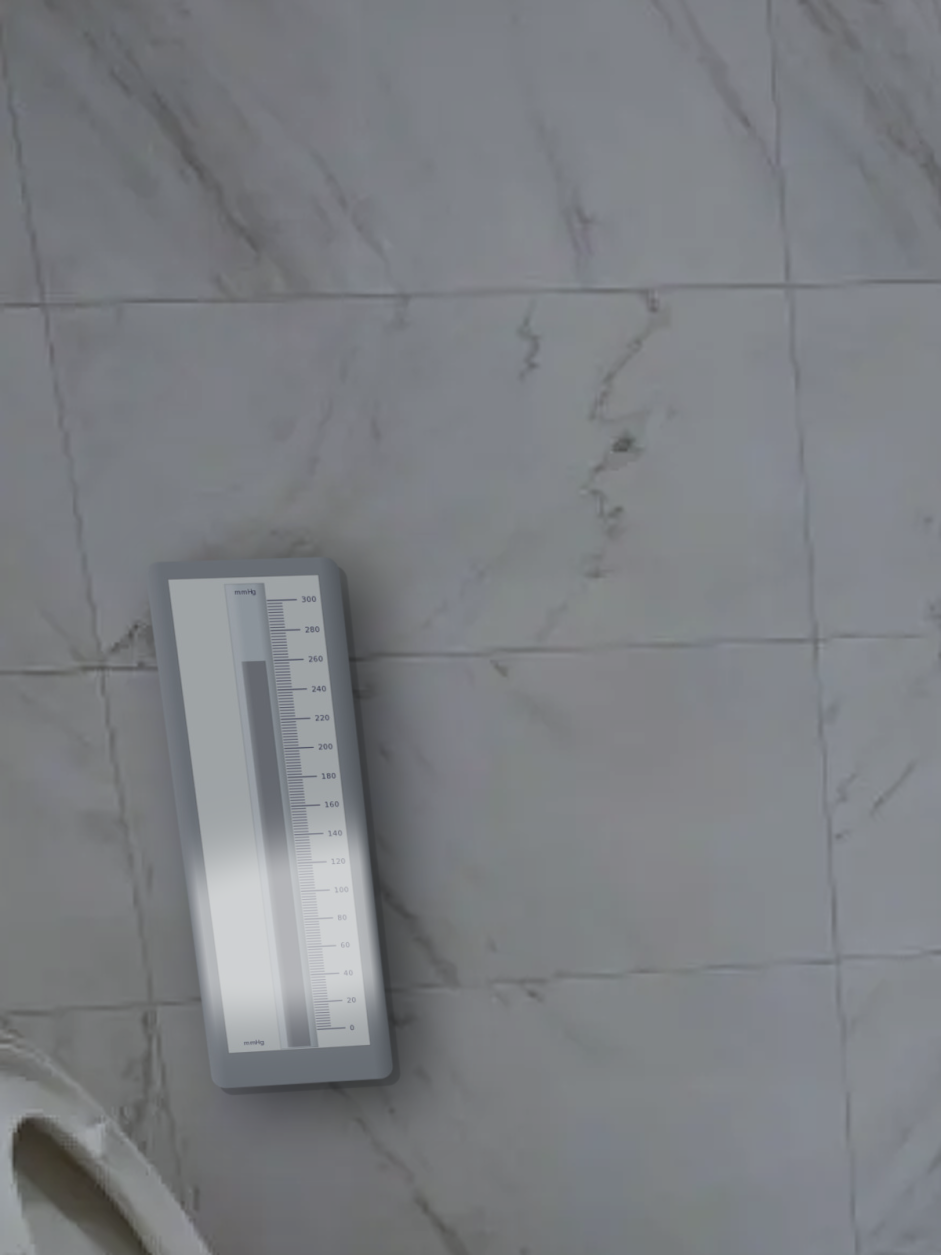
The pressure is 260,mmHg
